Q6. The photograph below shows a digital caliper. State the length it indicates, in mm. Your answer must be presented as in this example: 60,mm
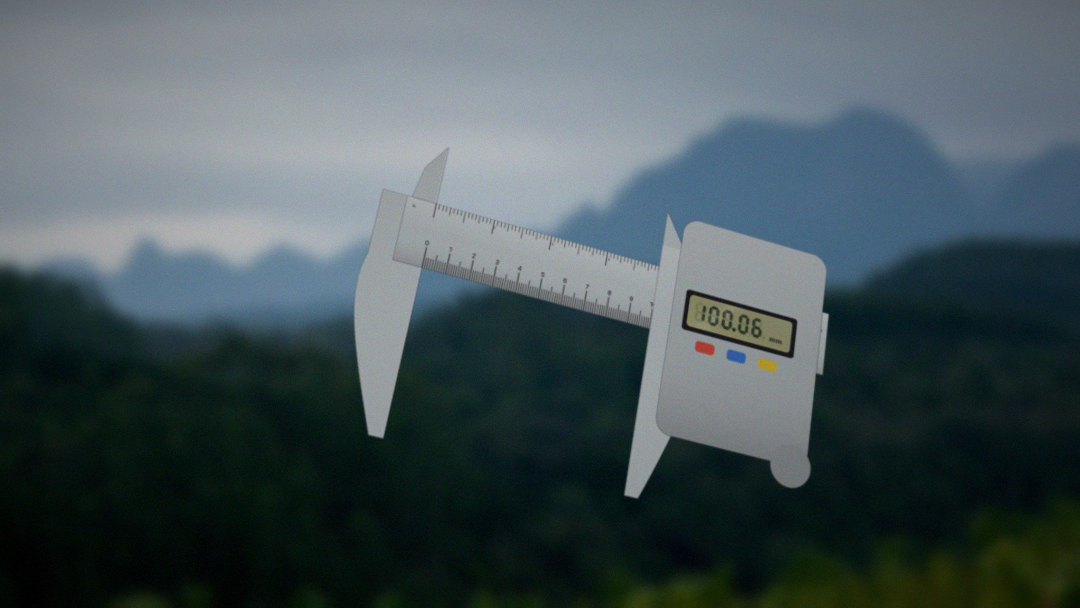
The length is 100.06,mm
